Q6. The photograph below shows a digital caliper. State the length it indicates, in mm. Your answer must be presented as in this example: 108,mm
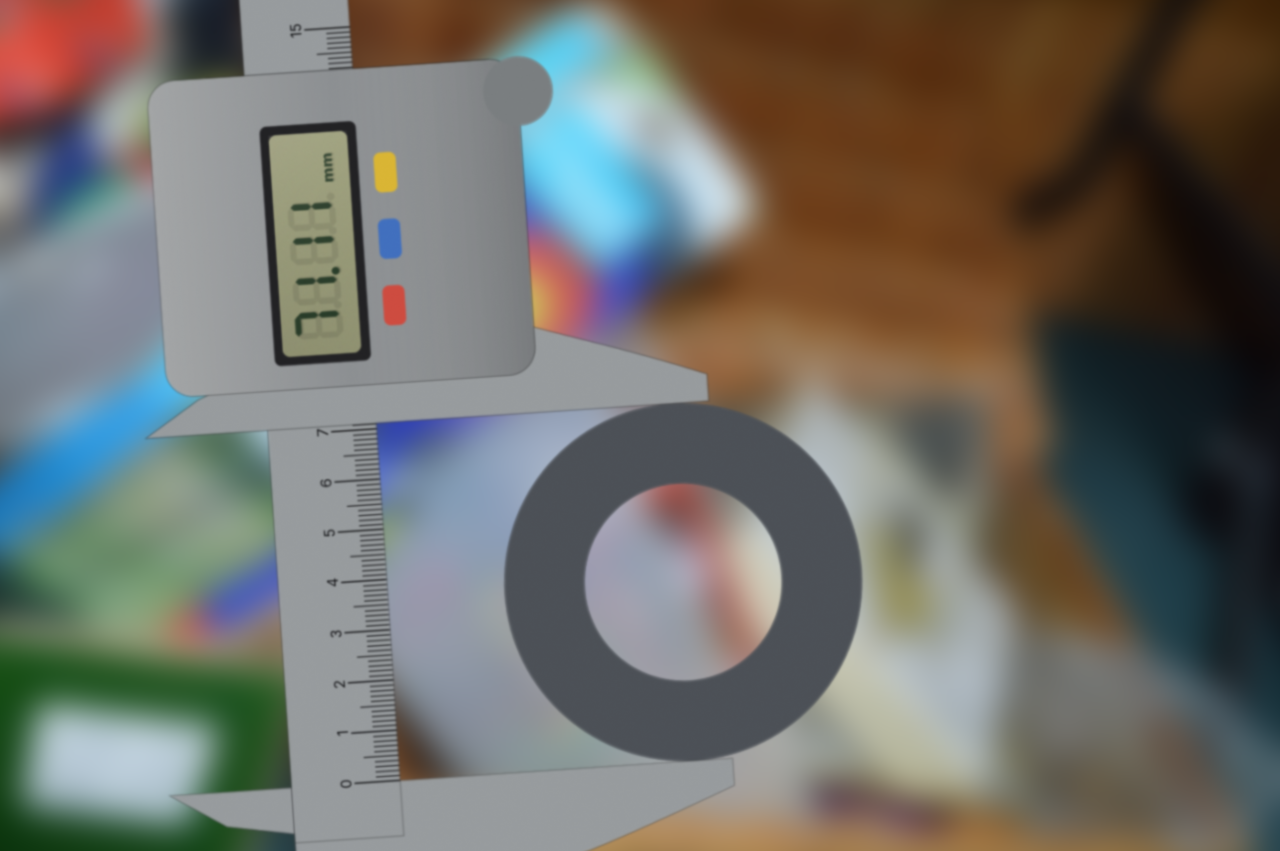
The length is 71.11,mm
